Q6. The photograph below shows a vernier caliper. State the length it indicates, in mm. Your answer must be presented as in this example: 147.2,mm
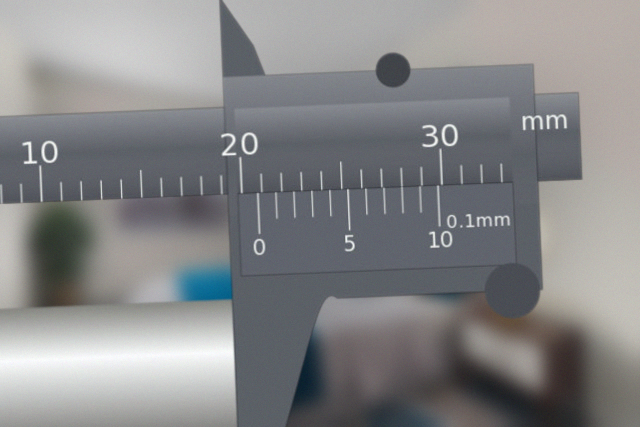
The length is 20.8,mm
